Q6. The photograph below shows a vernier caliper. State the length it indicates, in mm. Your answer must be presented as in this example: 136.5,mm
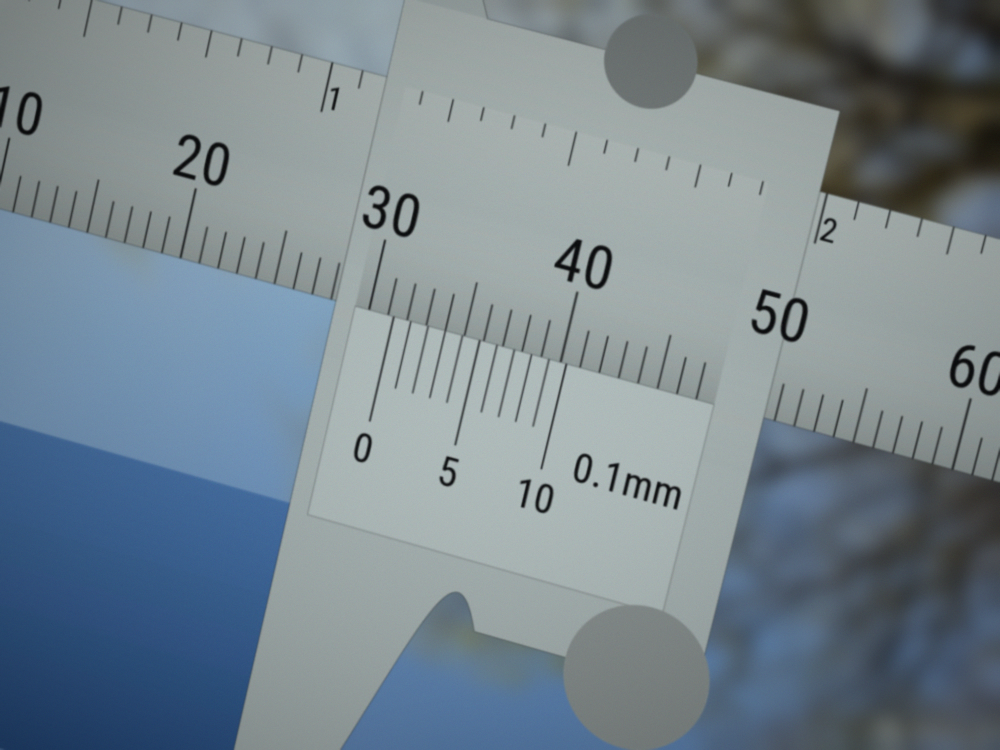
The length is 31.3,mm
